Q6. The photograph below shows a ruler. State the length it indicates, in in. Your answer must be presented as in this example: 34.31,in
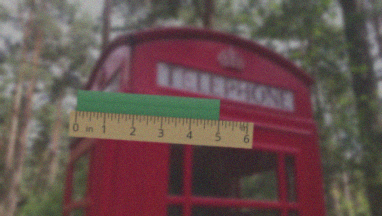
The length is 5,in
